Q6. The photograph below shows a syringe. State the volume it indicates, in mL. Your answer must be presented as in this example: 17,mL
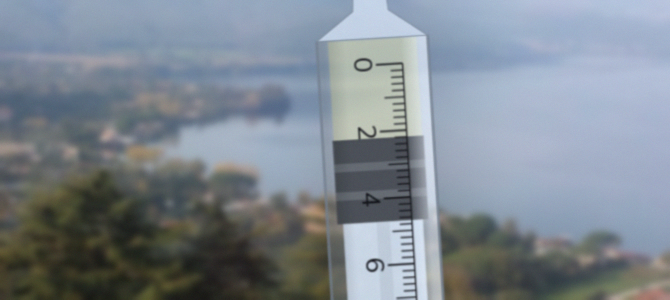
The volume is 2.2,mL
